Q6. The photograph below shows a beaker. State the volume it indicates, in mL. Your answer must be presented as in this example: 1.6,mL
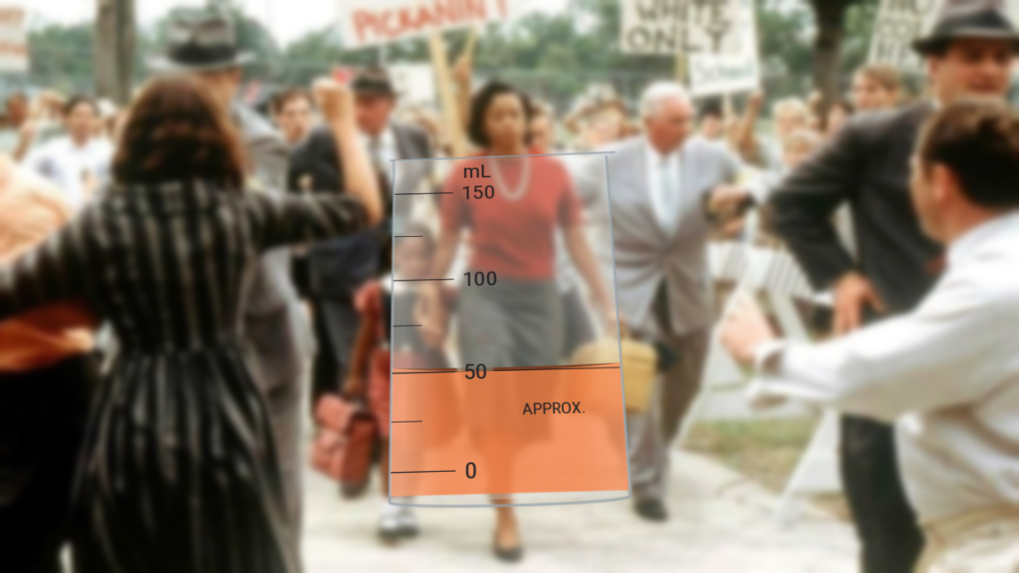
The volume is 50,mL
